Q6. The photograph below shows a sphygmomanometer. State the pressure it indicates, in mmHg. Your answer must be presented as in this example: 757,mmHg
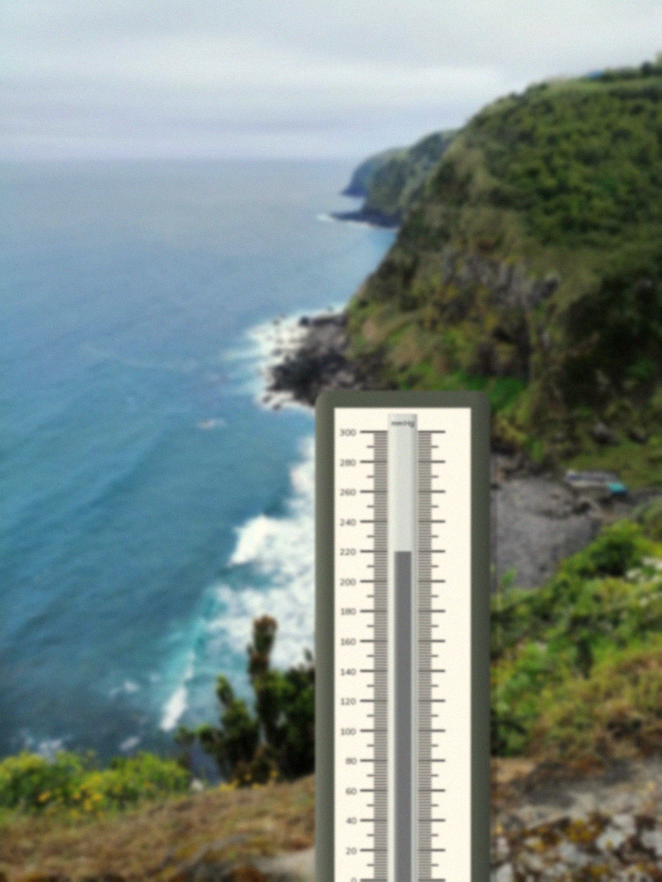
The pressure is 220,mmHg
